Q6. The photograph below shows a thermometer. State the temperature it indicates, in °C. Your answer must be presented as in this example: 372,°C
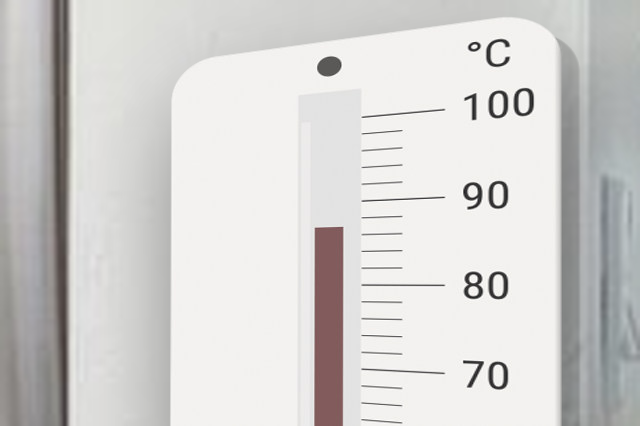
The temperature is 87,°C
